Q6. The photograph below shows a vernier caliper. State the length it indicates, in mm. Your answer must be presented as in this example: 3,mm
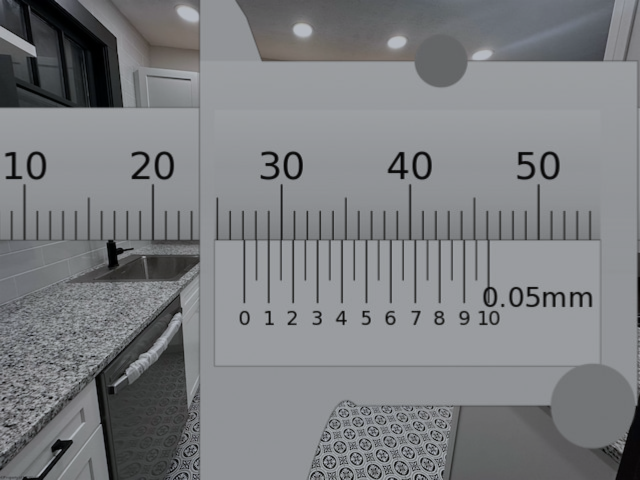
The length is 27.1,mm
